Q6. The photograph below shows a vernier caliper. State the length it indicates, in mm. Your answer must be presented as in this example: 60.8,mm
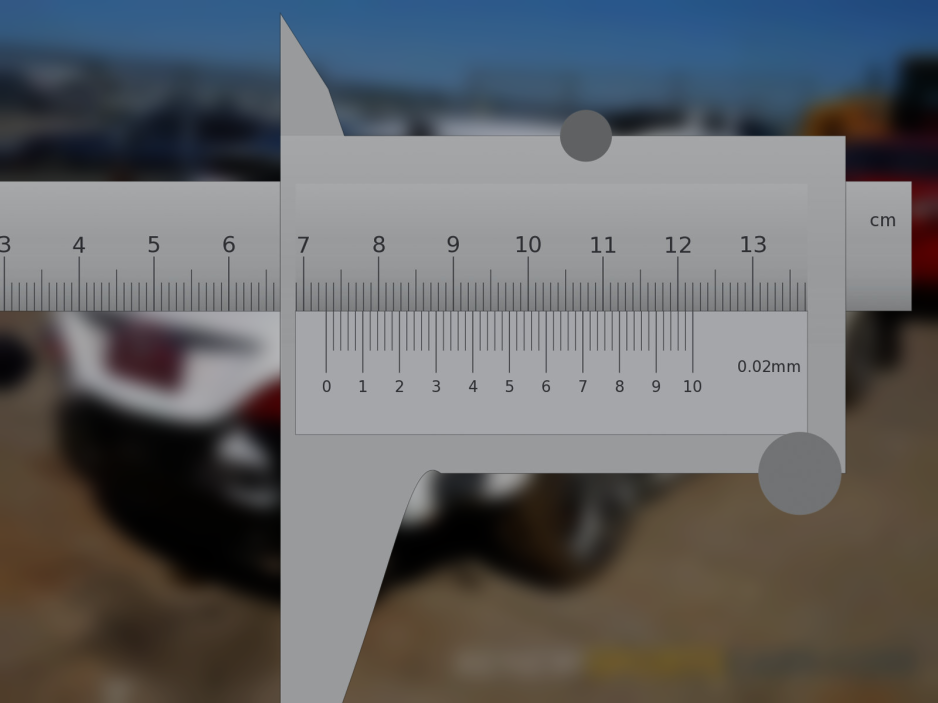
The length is 73.0,mm
